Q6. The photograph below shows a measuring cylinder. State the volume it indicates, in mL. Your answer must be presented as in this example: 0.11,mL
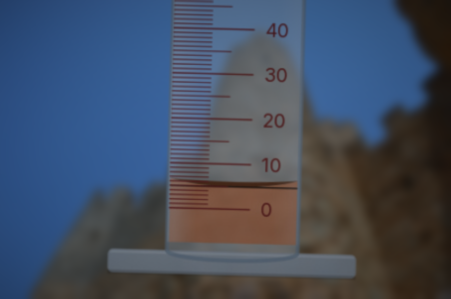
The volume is 5,mL
